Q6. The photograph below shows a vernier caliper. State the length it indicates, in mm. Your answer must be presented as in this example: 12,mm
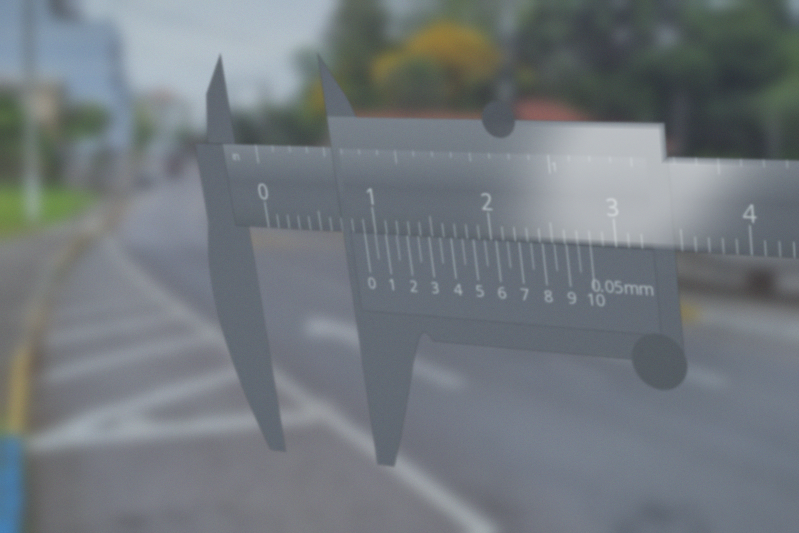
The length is 9.0,mm
